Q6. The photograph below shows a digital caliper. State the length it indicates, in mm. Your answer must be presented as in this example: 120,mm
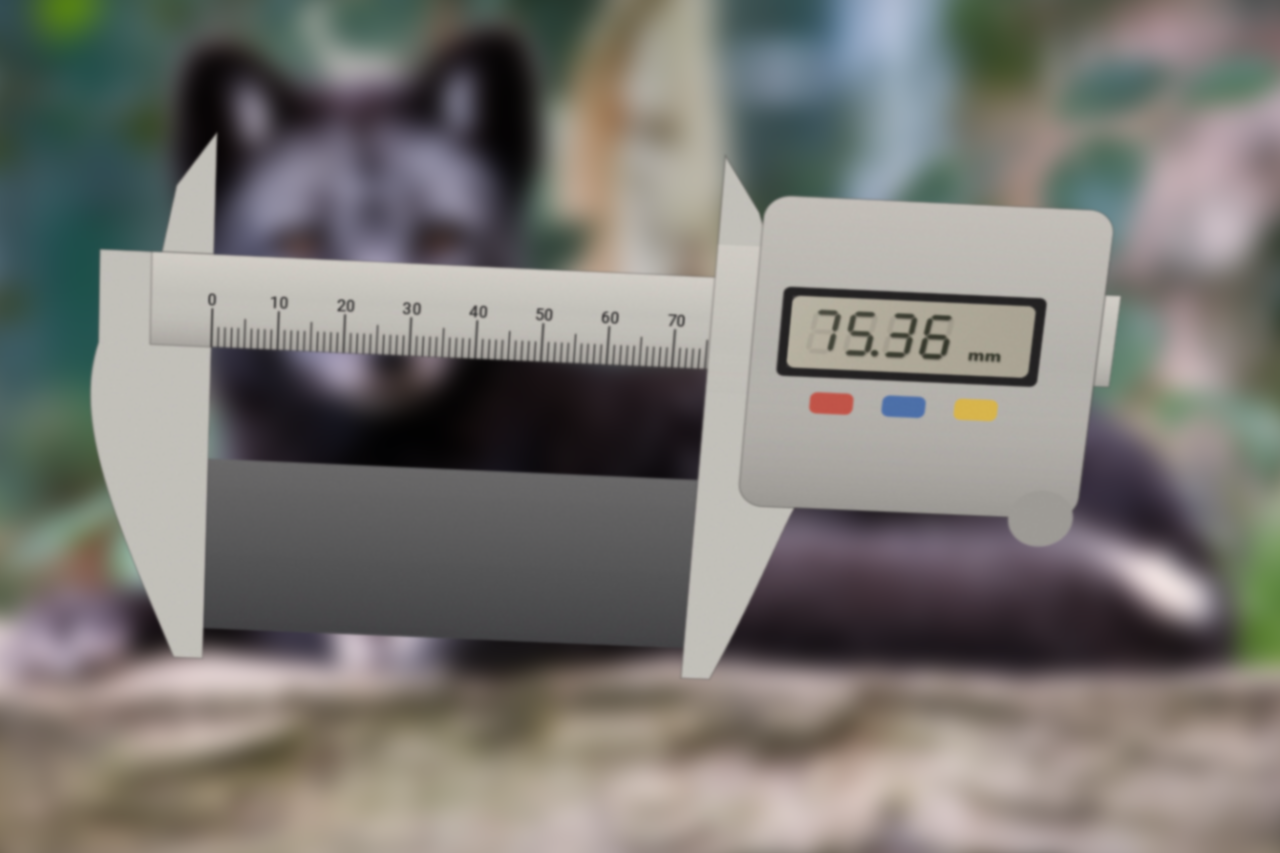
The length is 75.36,mm
